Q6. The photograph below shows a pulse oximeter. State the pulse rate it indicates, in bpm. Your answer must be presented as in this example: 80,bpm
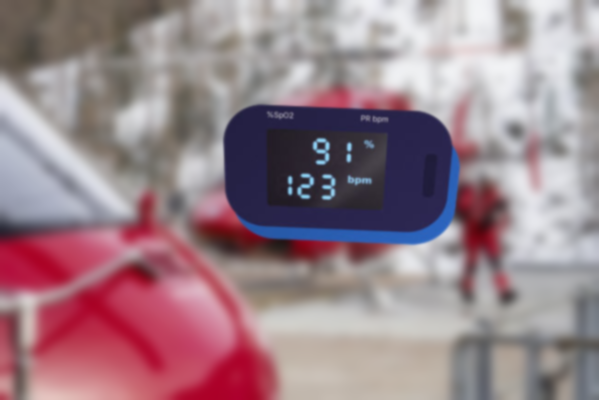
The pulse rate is 123,bpm
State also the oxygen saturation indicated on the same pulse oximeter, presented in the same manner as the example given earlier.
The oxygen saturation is 91,%
